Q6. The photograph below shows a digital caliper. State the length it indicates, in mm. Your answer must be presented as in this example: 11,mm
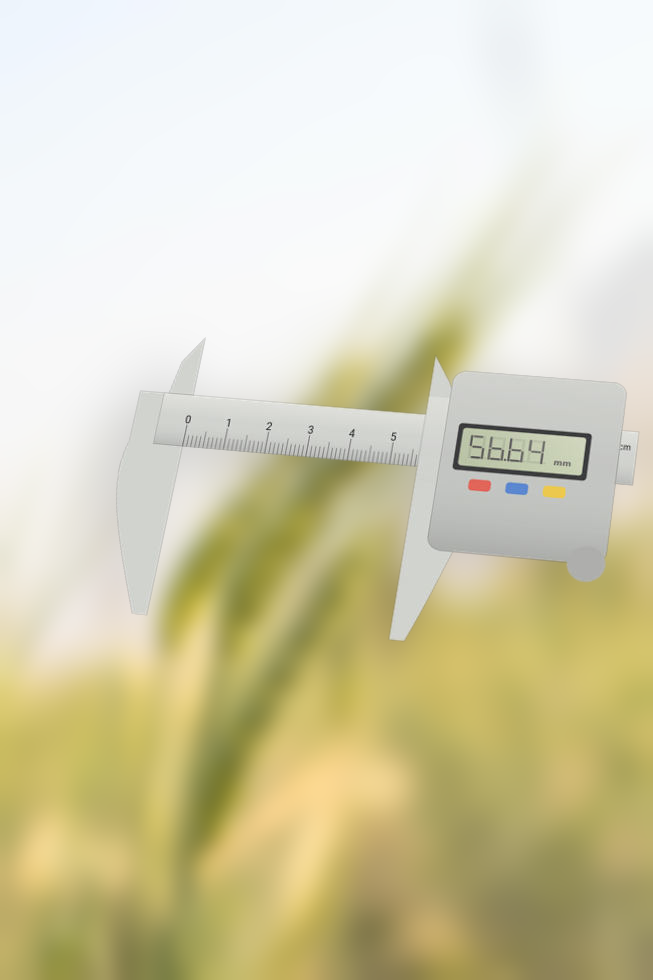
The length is 56.64,mm
